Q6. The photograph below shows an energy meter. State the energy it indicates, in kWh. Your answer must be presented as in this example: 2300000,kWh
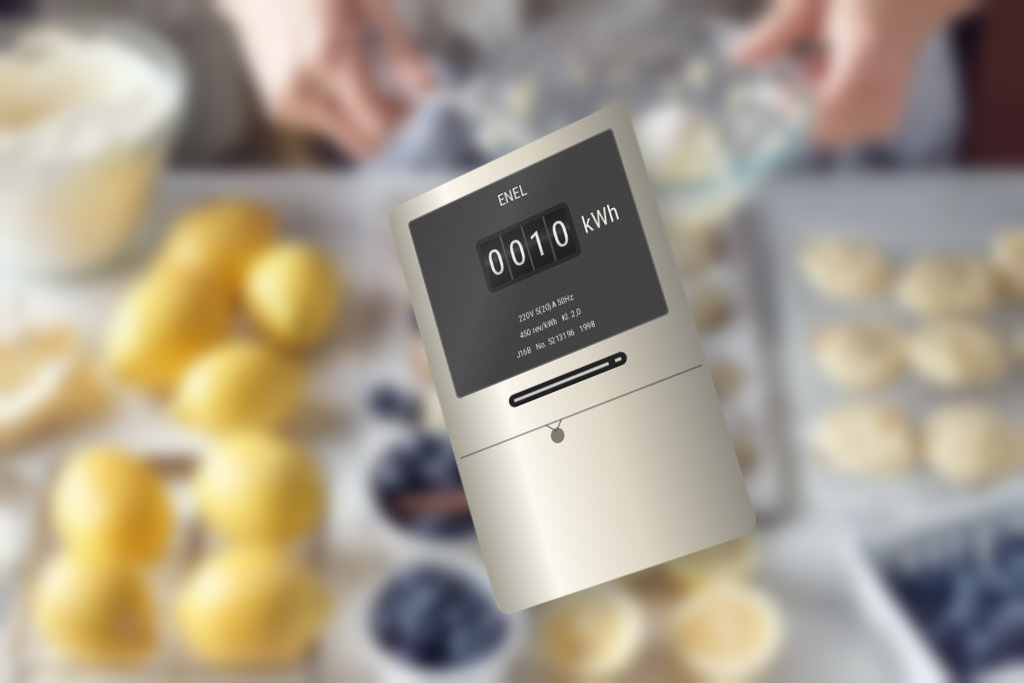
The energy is 10,kWh
